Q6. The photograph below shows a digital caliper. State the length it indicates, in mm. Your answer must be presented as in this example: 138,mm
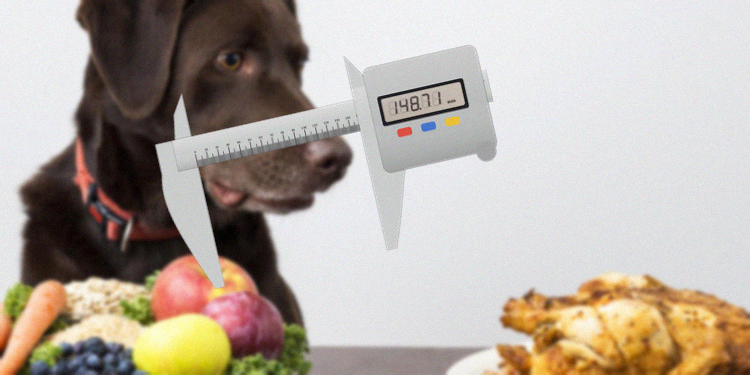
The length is 148.71,mm
